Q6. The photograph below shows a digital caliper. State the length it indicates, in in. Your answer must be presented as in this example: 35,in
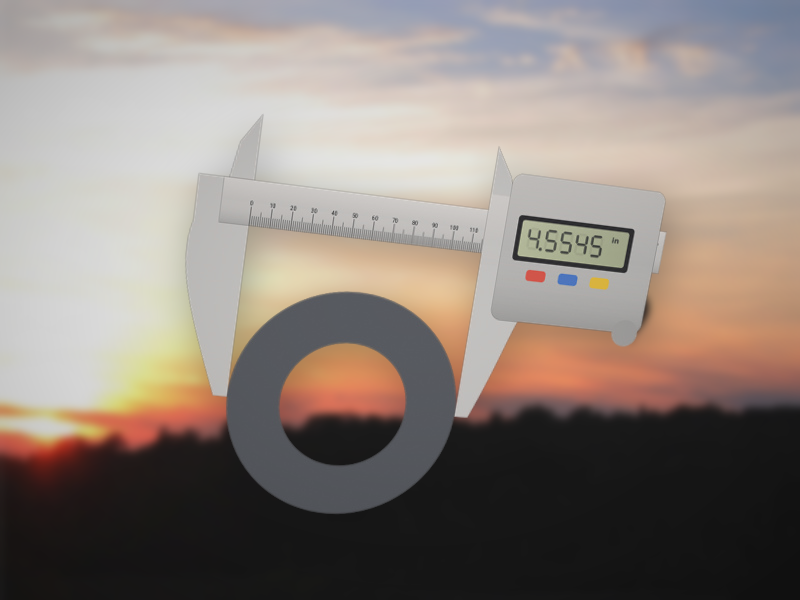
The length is 4.5545,in
